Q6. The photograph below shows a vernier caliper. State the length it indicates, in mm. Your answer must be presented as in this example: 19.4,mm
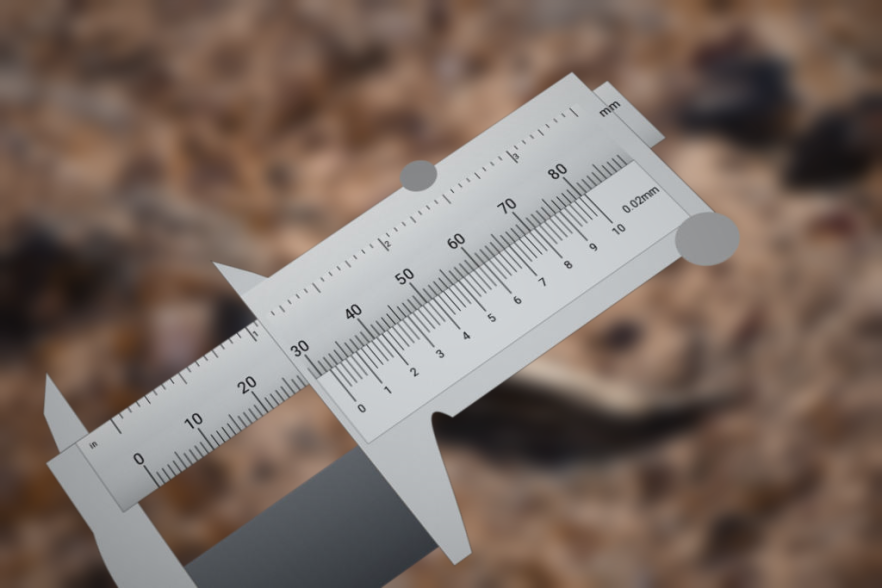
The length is 31.6,mm
